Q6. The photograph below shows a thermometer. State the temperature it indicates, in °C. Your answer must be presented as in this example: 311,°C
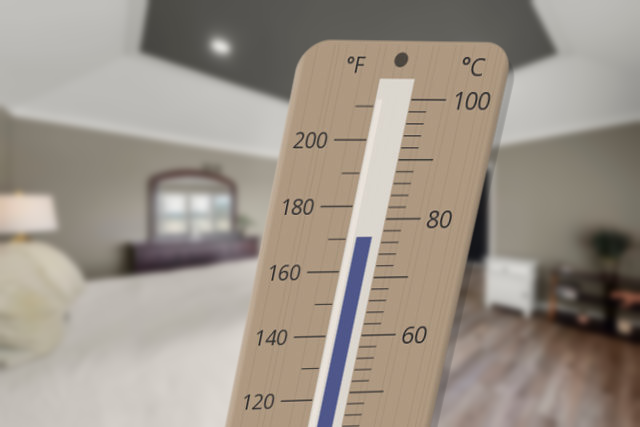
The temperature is 77,°C
